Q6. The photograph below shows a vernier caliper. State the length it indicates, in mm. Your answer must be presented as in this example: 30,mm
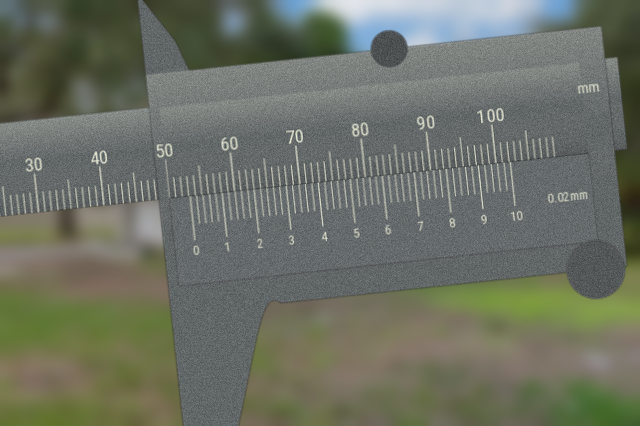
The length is 53.2,mm
